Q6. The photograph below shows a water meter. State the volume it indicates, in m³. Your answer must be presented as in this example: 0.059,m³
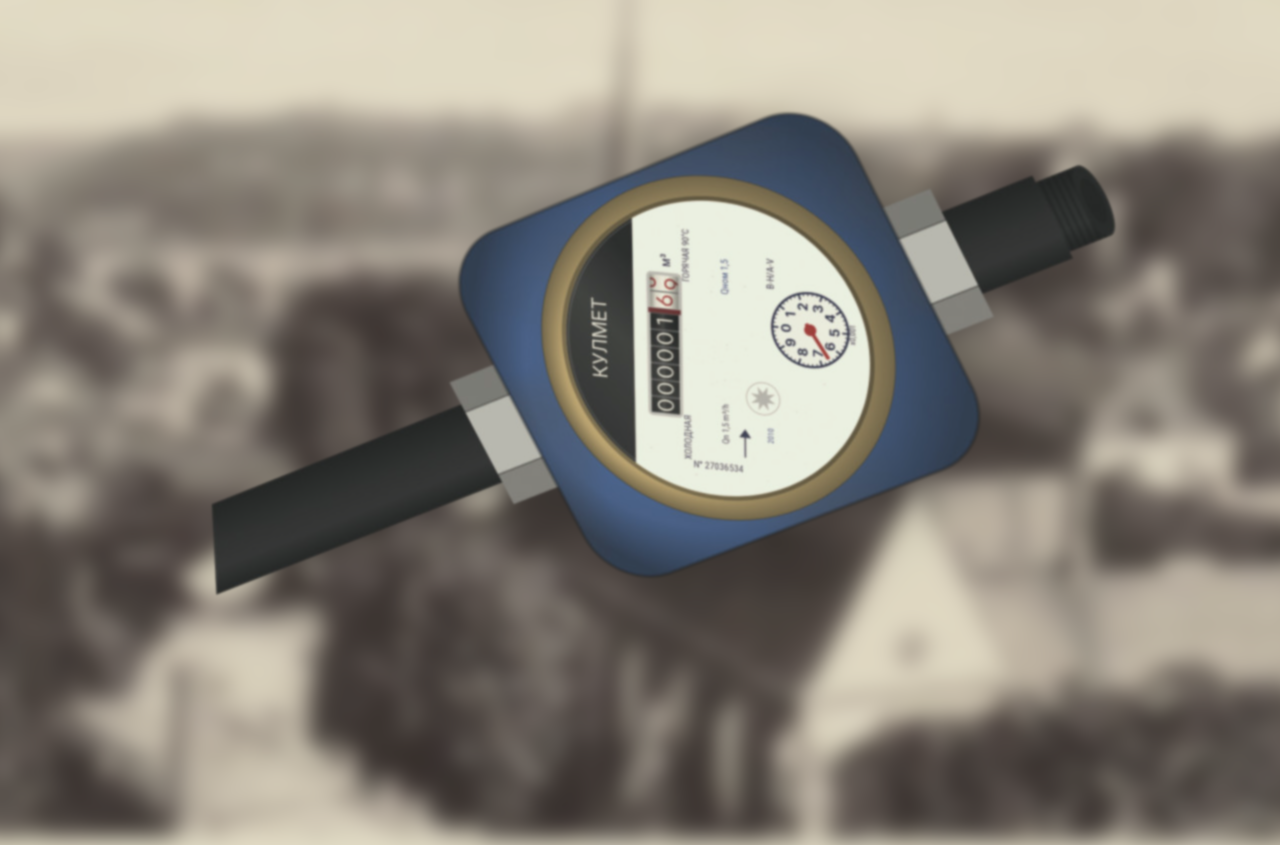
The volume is 1.686,m³
